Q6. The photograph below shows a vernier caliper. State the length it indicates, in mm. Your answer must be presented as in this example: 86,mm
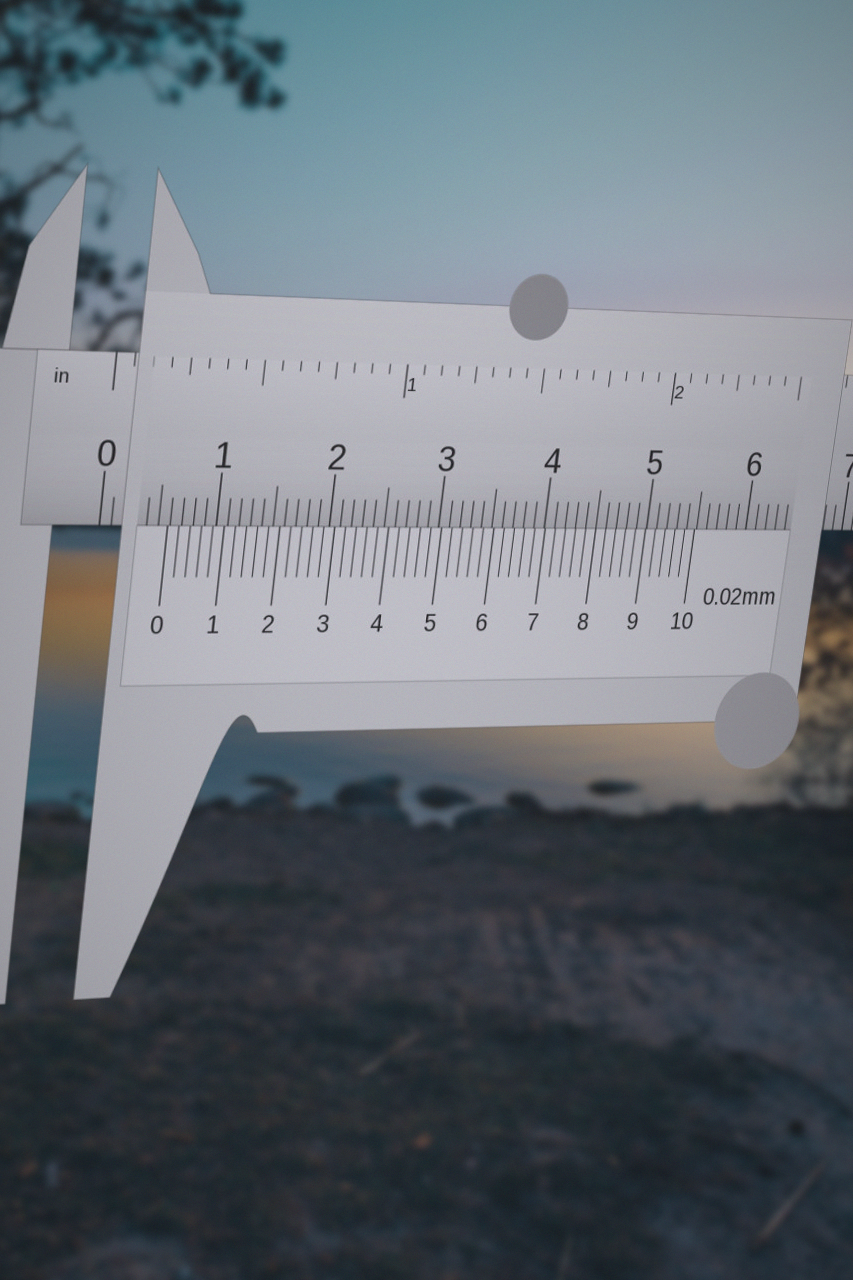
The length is 5.8,mm
